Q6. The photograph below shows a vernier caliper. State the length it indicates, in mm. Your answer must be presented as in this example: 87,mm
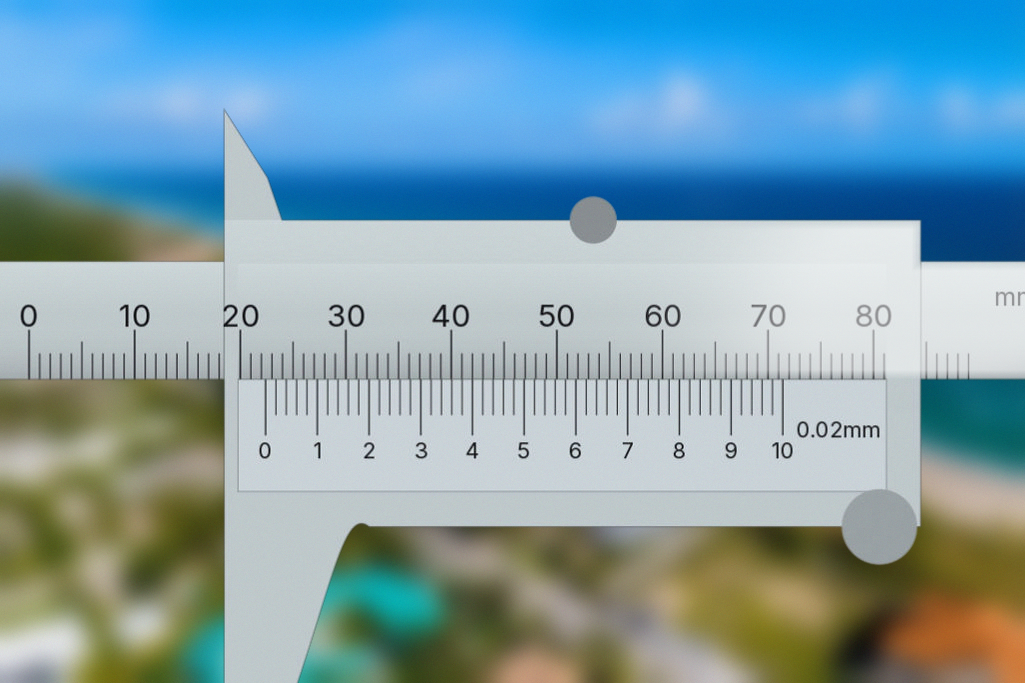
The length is 22.4,mm
